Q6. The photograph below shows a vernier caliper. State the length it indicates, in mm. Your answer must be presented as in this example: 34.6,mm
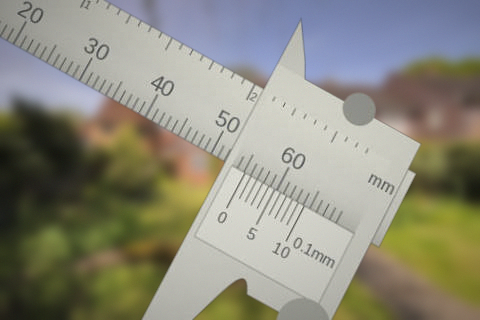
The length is 55.2,mm
